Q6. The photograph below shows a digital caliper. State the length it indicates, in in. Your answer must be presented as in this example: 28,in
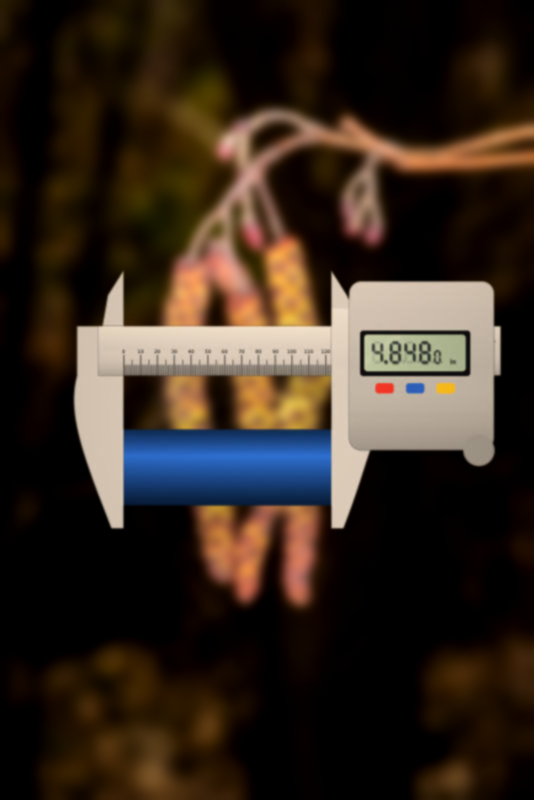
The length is 4.8480,in
